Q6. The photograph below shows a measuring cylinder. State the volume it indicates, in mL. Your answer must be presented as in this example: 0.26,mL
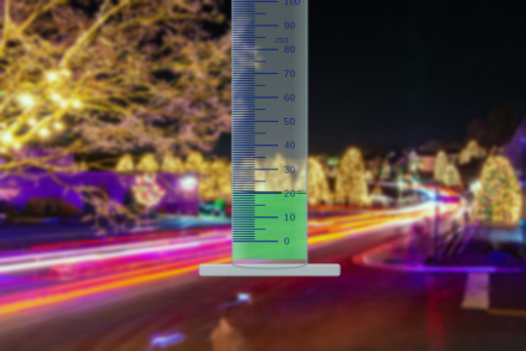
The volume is 20,mL
